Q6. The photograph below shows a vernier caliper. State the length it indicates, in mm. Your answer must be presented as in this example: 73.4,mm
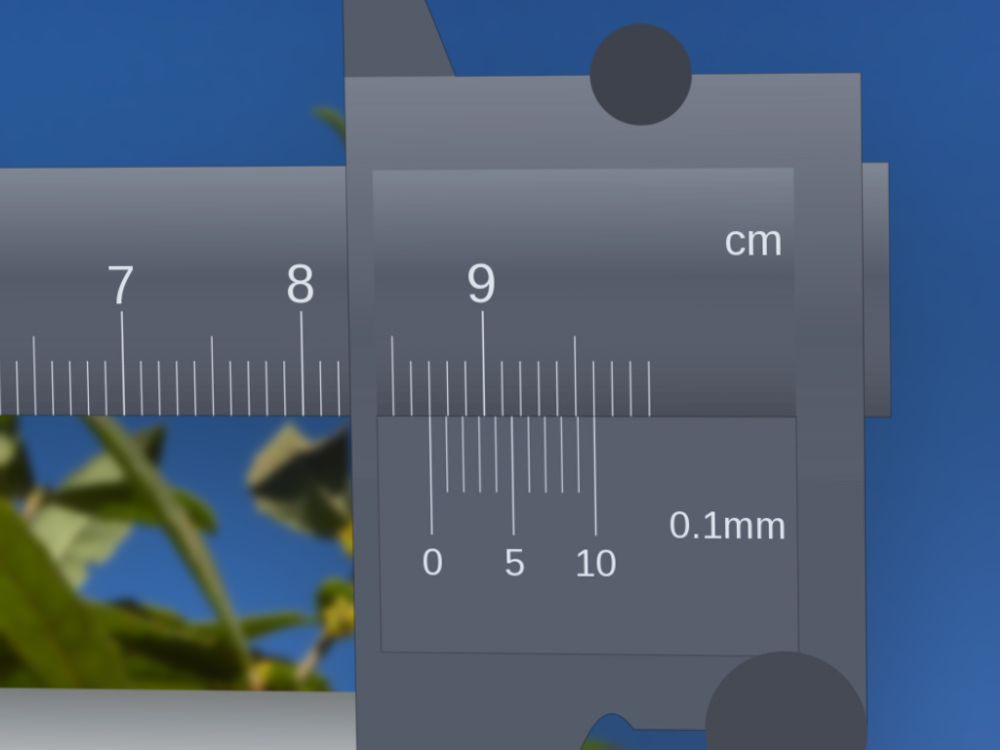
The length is 87.0,mm
